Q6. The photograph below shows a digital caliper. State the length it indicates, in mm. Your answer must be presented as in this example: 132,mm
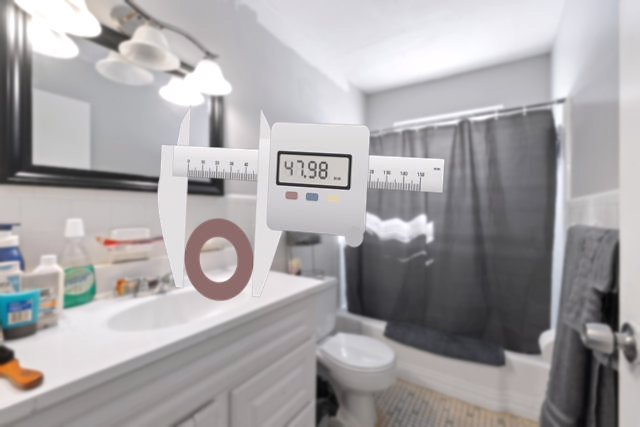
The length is 47.98,mm
